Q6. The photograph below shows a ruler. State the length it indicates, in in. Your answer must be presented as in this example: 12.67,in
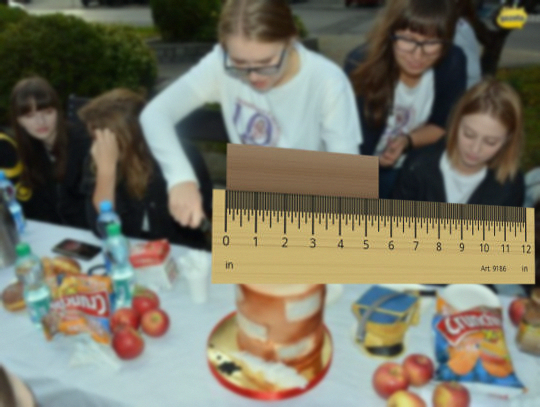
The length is 5.5,in
